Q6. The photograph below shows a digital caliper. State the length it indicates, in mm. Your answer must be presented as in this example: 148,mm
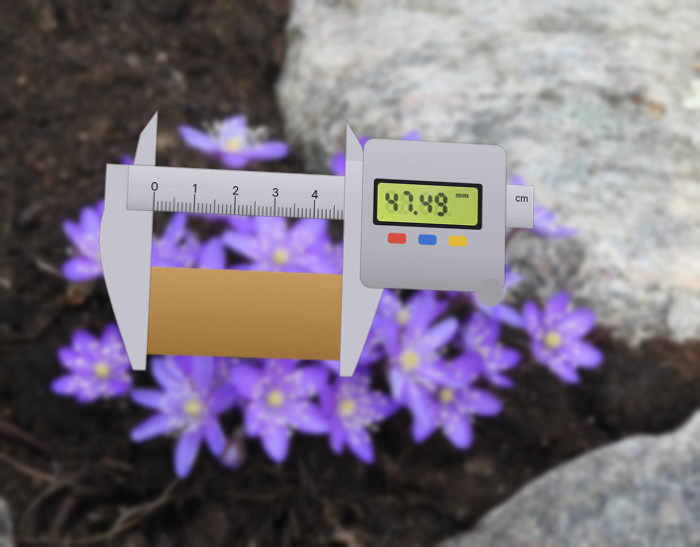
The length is 47.49,mm
